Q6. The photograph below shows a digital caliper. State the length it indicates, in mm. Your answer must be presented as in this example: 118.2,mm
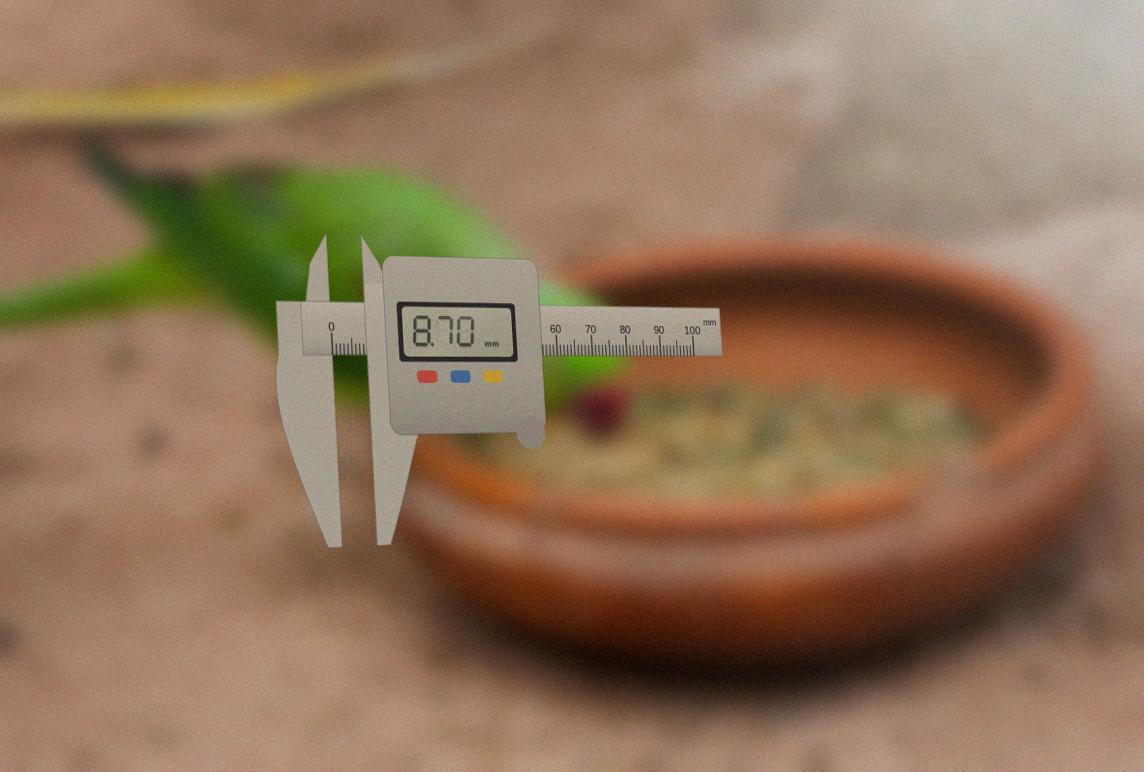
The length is 8.70,mm
